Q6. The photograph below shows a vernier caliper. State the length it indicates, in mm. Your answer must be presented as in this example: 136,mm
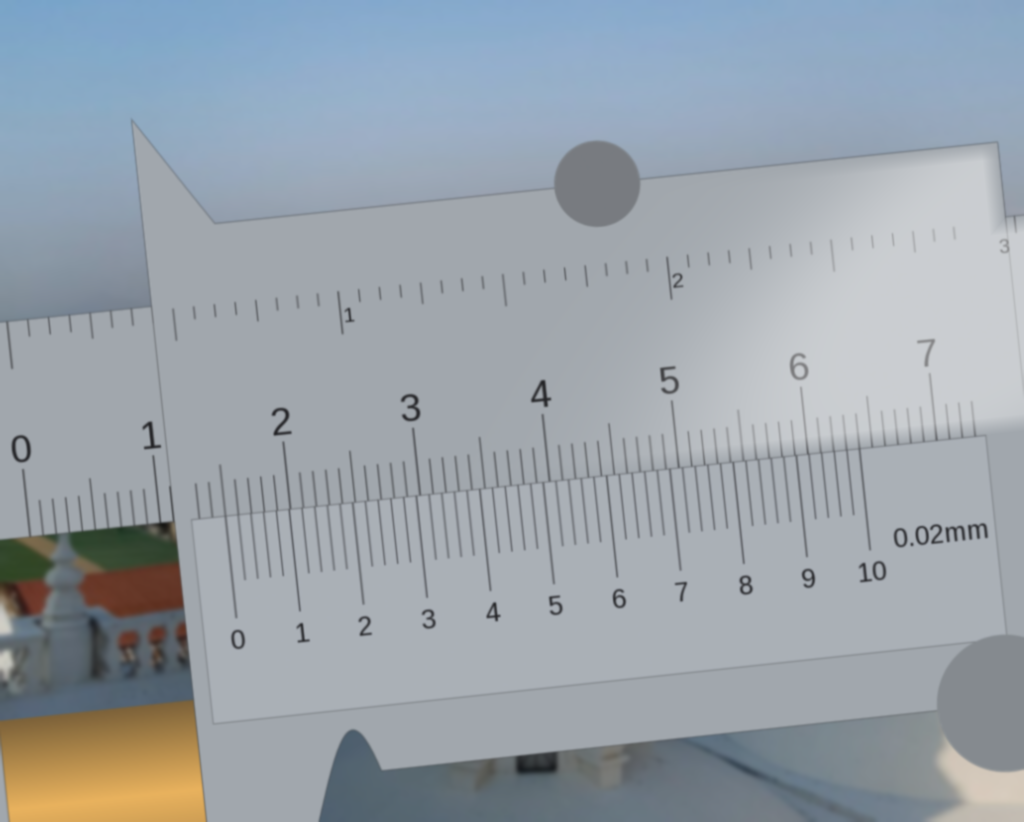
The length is 15.0,mm
